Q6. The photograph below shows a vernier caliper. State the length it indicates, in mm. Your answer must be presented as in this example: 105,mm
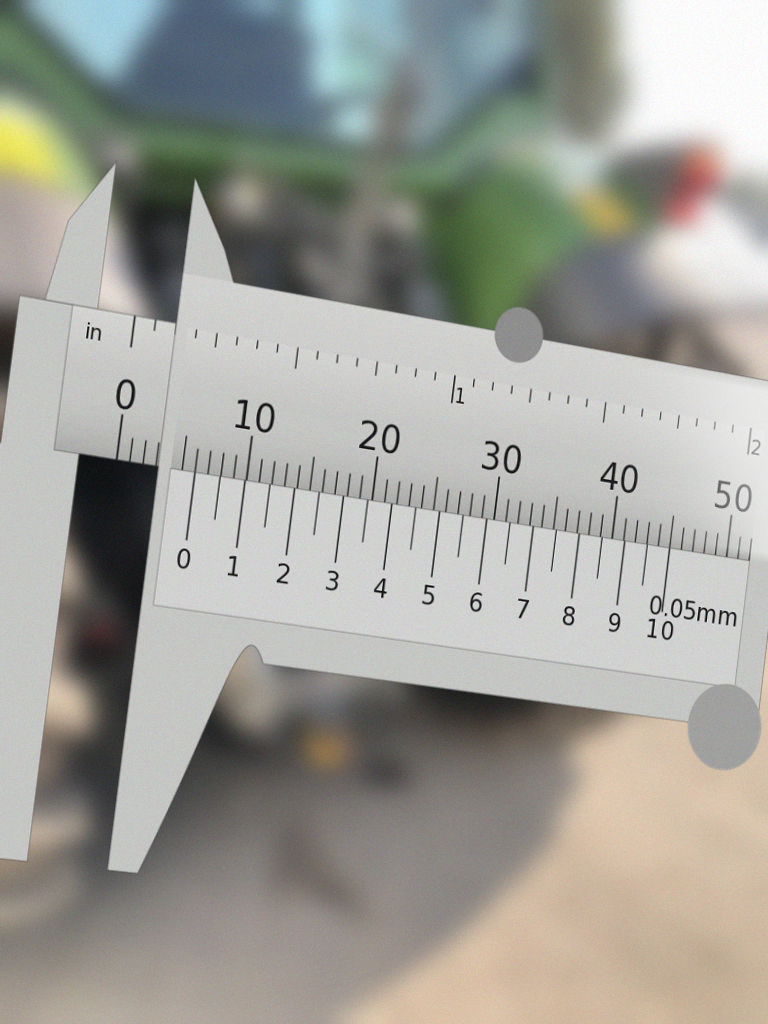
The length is 6.0,mm
